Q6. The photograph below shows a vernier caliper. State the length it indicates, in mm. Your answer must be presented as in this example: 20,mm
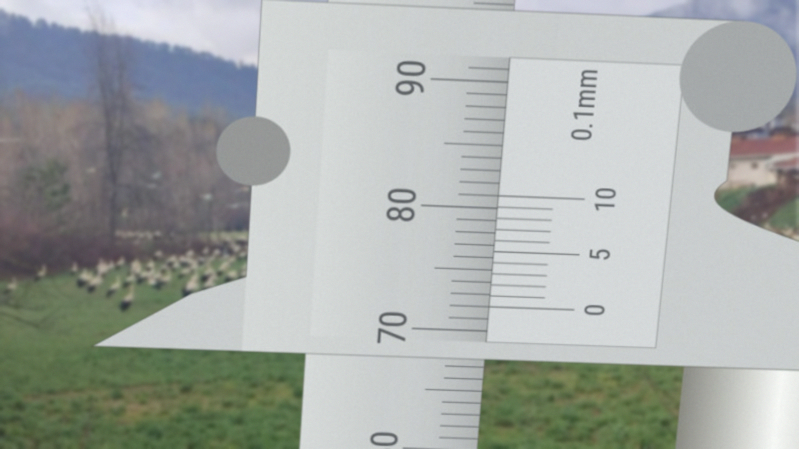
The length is 72.0,mm
